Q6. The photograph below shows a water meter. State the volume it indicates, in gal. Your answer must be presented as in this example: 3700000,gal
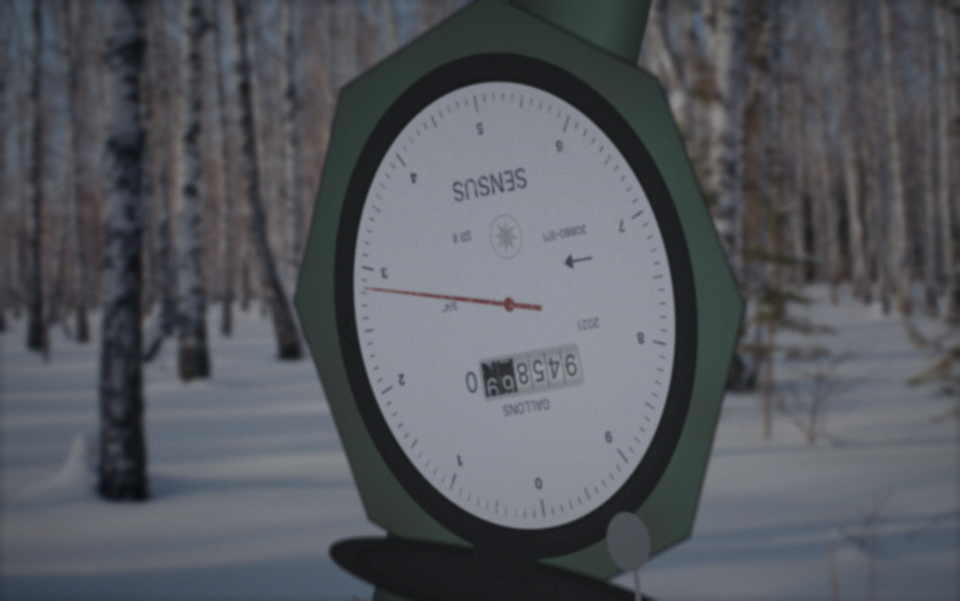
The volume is 9458692.8,gal
